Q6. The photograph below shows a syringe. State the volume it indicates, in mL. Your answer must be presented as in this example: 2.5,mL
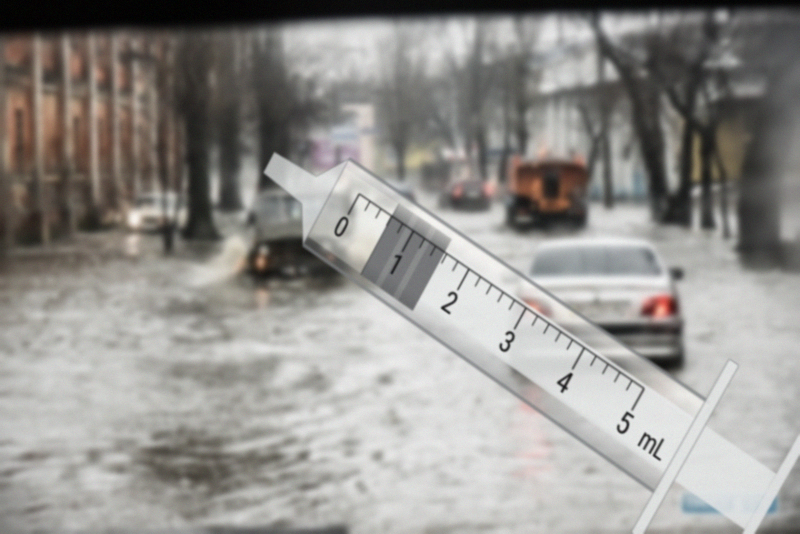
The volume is 0.6,mL
